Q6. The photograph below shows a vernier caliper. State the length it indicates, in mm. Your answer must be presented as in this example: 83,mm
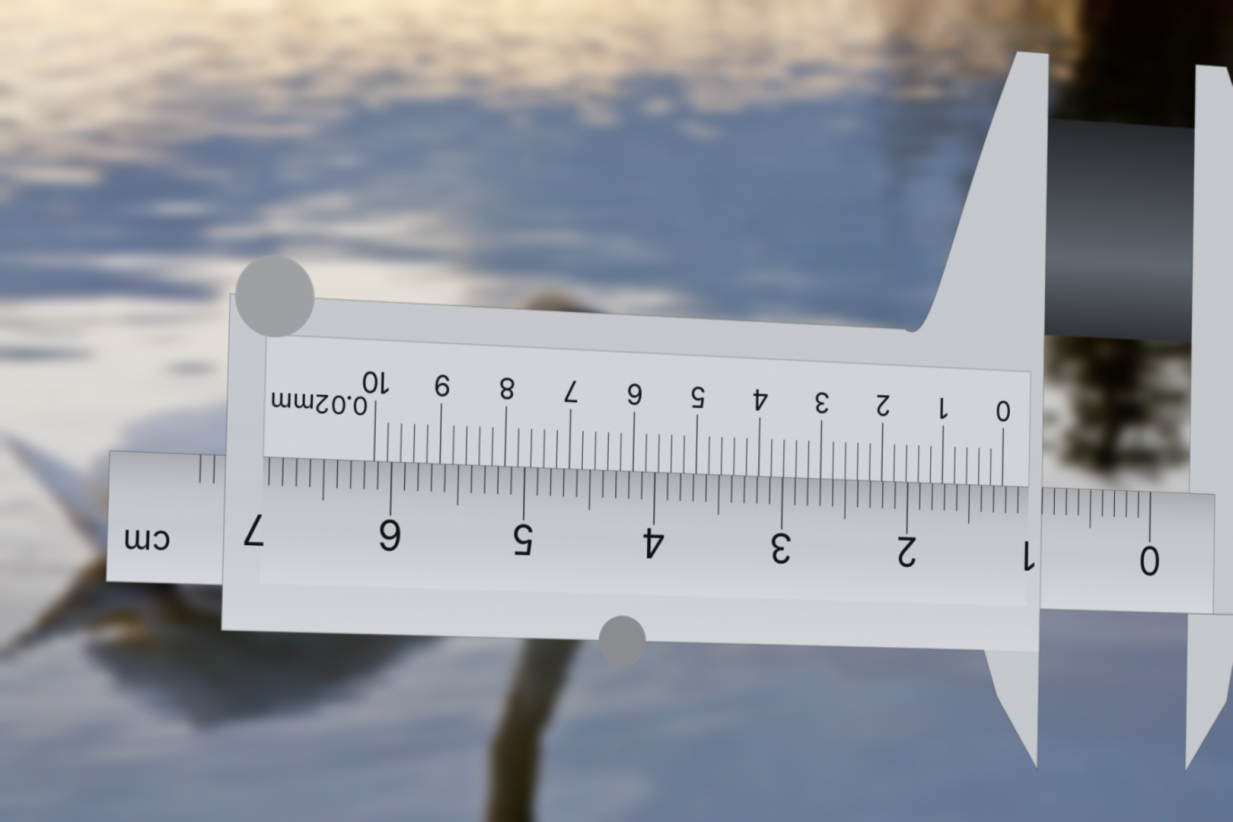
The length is 12.3,mm
